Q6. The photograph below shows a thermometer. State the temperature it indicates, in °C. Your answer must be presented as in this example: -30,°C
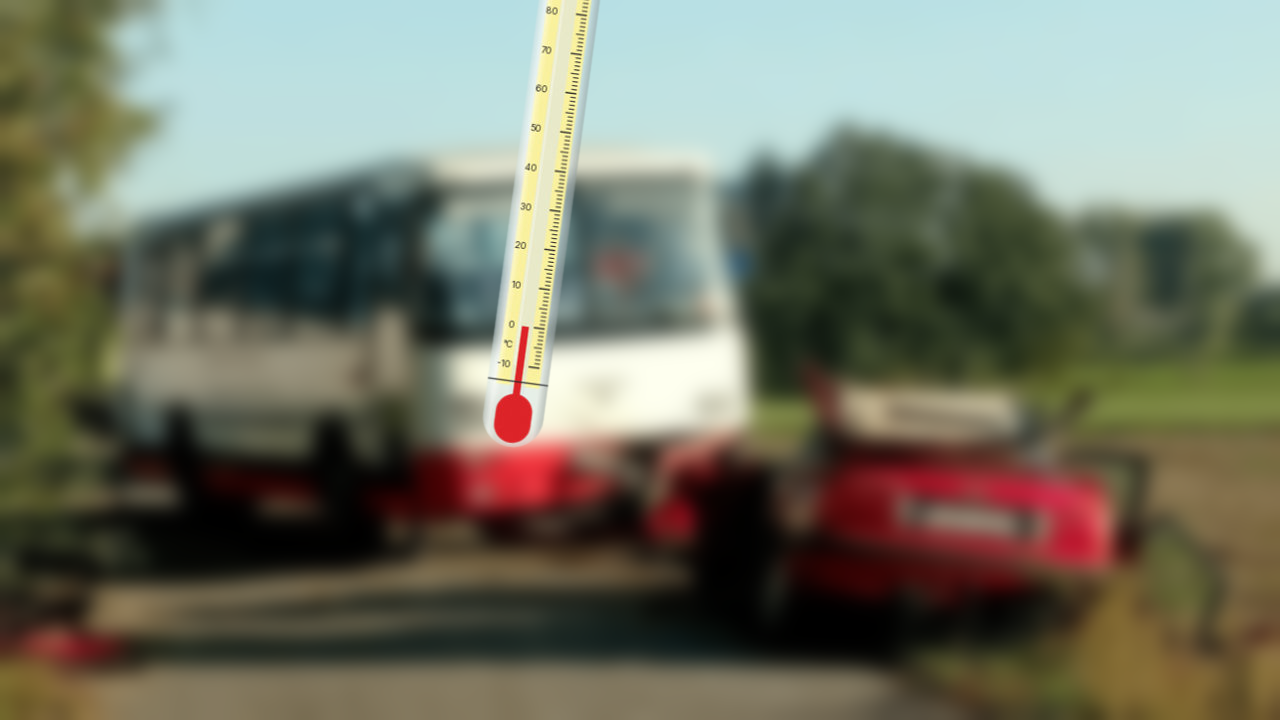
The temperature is 0,°C
